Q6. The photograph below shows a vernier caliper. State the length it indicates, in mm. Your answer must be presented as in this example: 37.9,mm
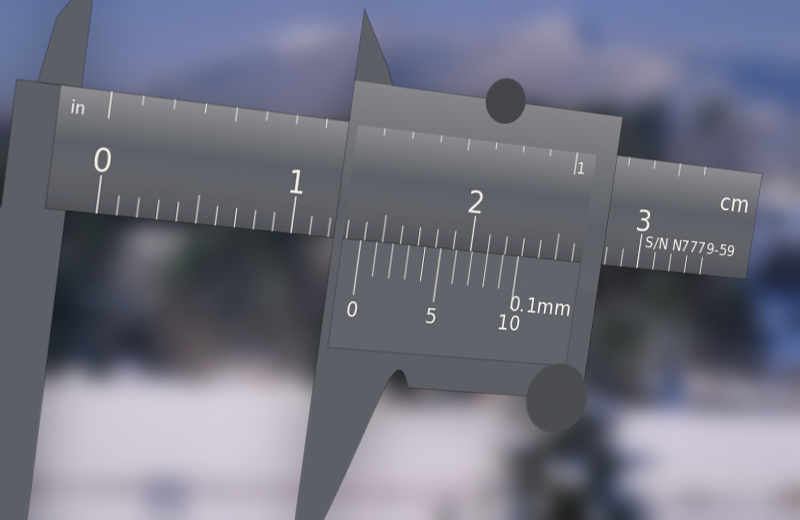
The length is 13.8,mm
